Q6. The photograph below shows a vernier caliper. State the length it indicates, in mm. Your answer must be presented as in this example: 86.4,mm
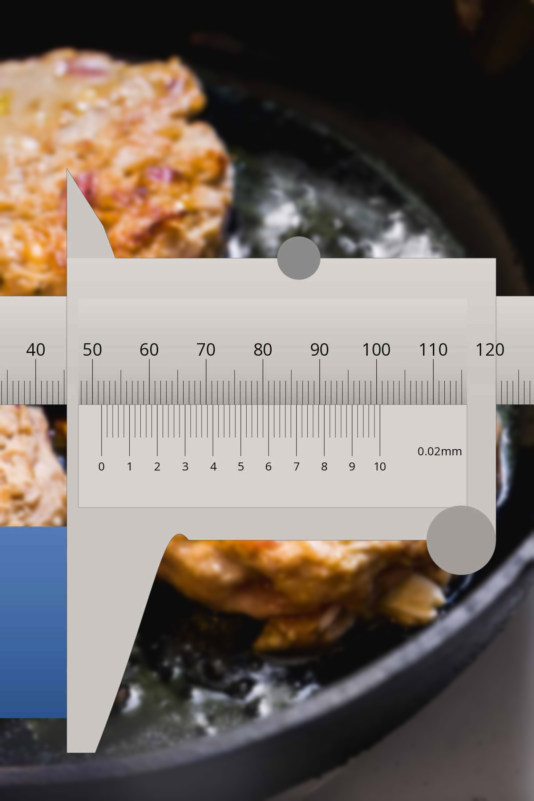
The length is 51.6,mm
